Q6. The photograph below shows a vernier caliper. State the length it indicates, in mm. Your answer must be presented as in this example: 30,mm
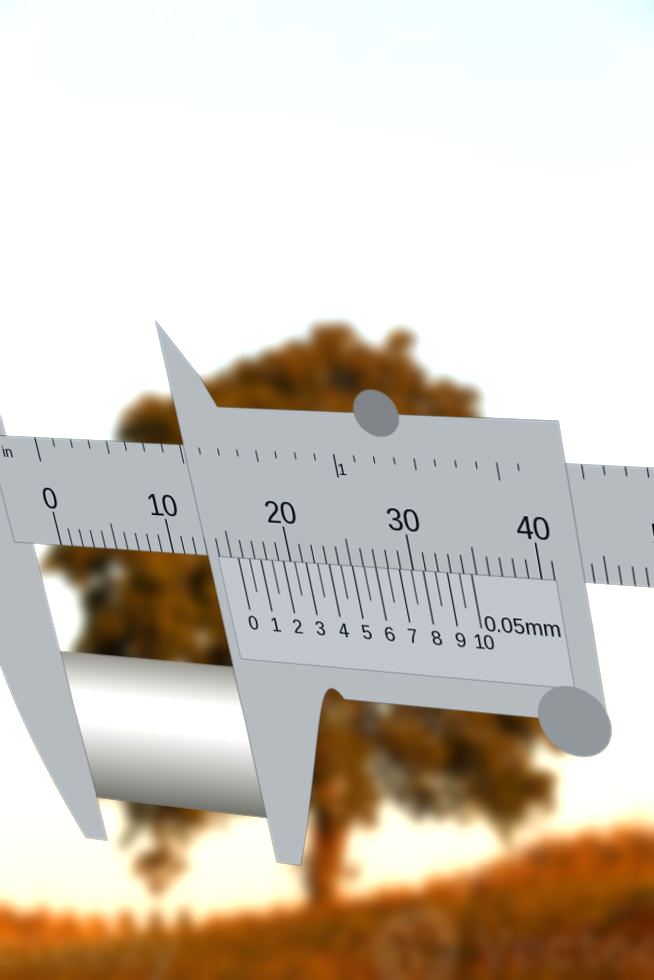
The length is 15.6,mm
